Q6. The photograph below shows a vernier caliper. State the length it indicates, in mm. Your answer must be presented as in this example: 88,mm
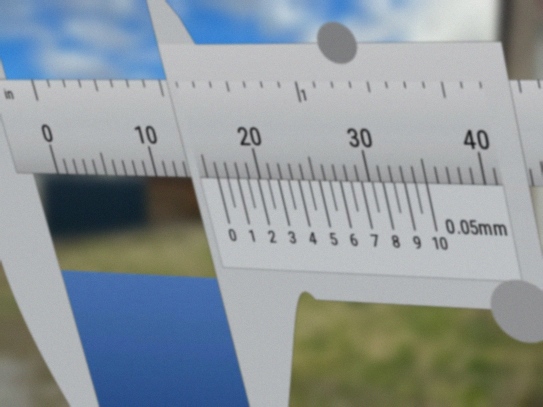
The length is 16.0,mm
